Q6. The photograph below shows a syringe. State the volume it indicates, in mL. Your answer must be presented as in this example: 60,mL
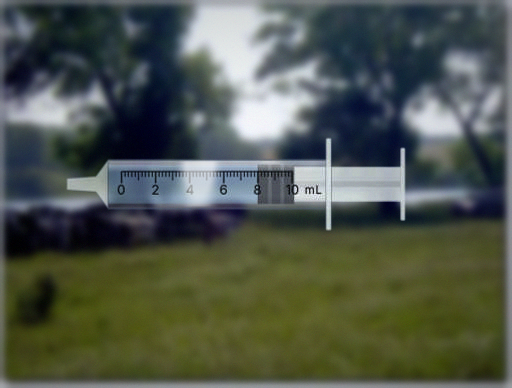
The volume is 8,mL
